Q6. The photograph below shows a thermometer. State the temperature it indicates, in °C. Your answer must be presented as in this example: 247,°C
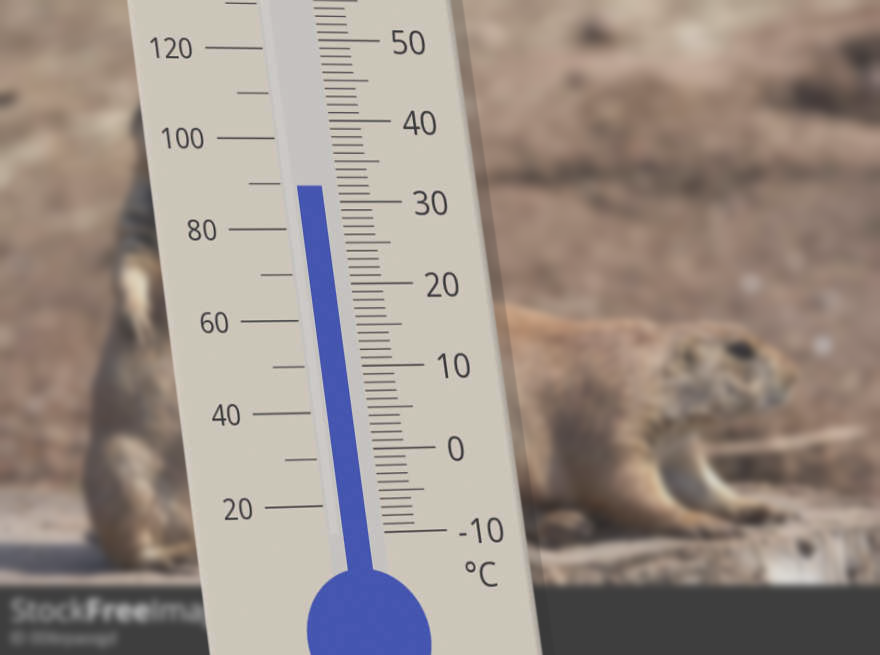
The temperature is 32,°C
